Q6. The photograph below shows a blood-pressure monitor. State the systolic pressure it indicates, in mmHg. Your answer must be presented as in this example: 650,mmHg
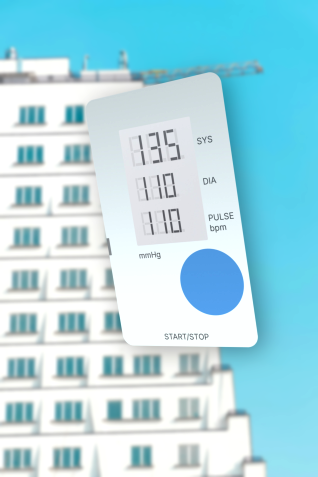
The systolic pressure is 135,mmHg
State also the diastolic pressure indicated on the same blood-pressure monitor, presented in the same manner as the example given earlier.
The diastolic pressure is 110,mmHg
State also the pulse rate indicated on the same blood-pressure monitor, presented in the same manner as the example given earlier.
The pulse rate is 110,bpm
